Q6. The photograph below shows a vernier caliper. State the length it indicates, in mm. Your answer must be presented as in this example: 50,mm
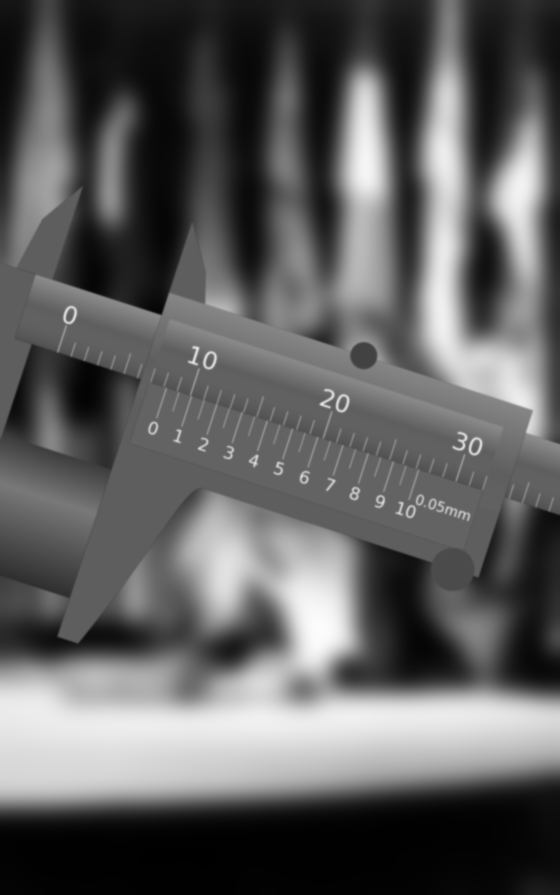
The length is 8.2,mm
